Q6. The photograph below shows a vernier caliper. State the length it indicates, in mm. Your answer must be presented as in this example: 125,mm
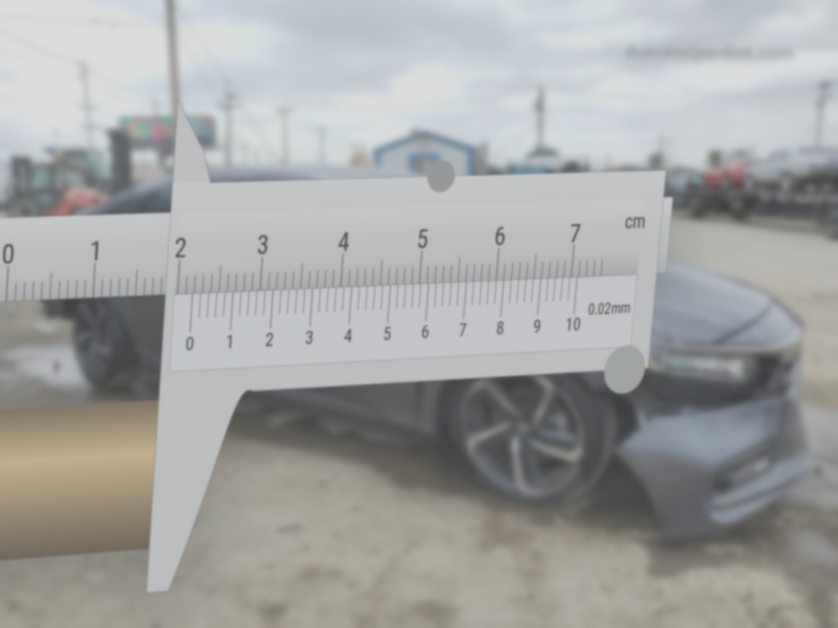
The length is 21.8,mm
